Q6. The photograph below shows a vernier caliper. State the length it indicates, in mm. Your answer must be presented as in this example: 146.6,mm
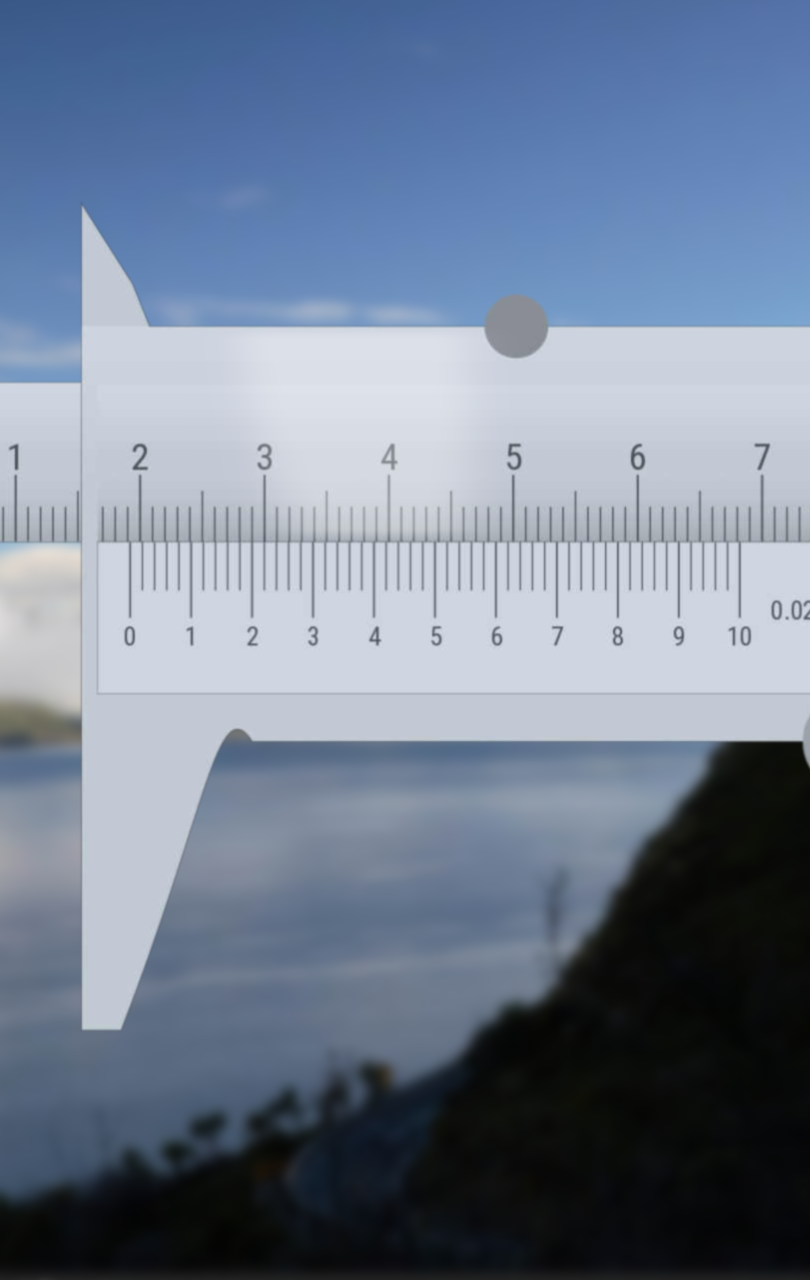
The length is 19.2,mm
